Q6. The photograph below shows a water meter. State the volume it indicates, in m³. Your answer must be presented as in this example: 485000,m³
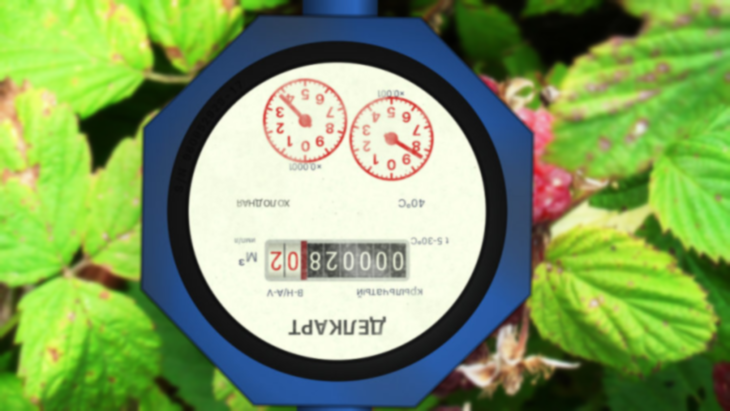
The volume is 28.0283,m³
